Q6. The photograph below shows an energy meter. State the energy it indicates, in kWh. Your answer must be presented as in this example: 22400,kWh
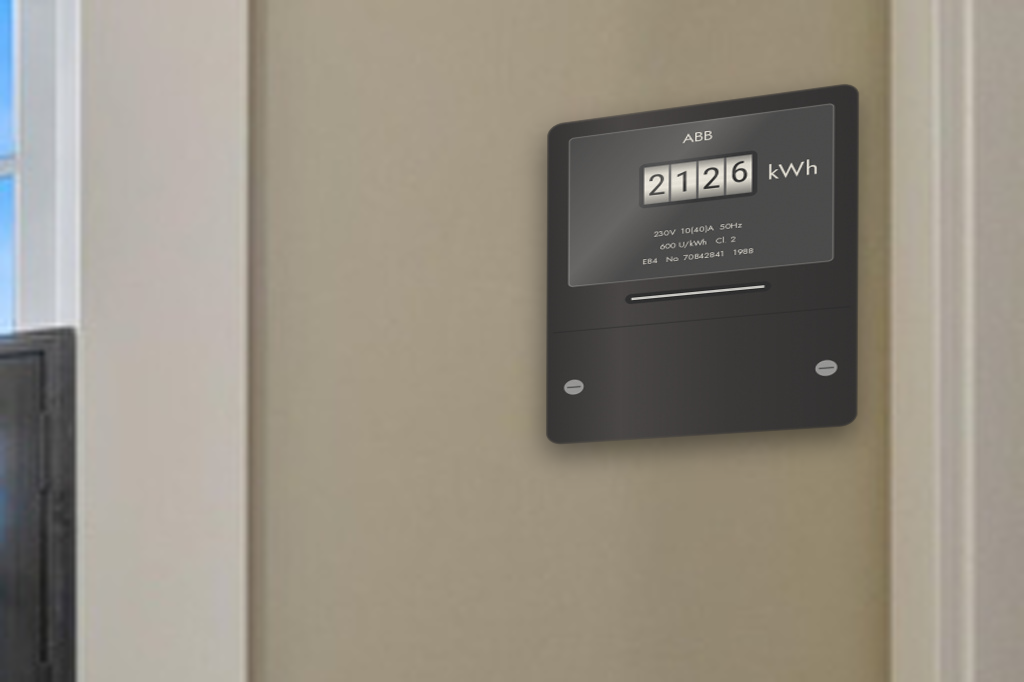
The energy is 2126,kWh
